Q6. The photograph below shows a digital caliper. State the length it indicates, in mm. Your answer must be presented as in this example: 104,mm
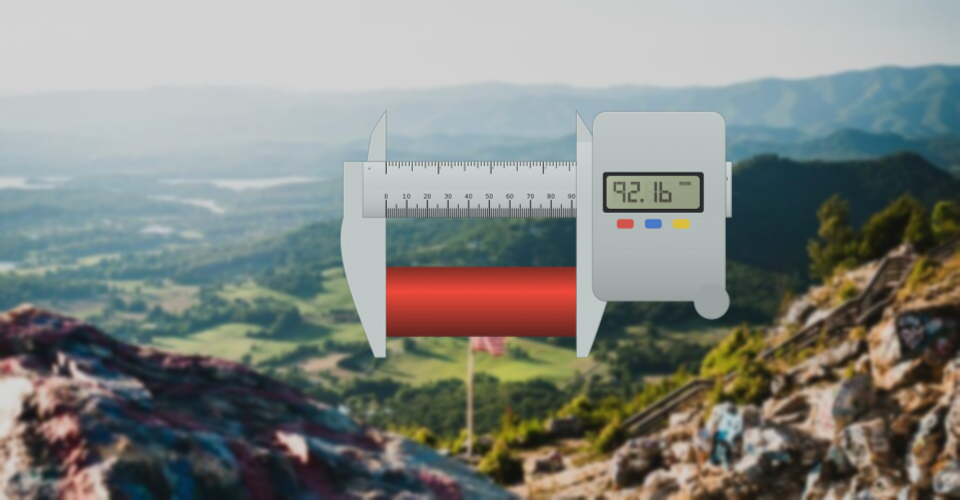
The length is 92.16,mm
